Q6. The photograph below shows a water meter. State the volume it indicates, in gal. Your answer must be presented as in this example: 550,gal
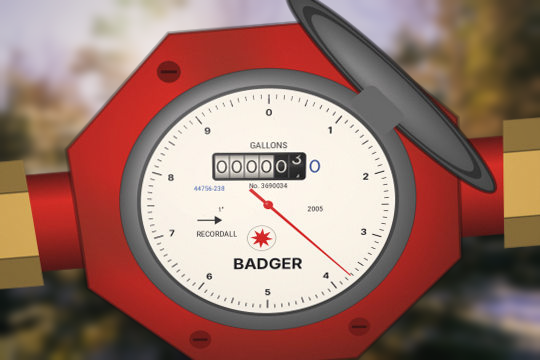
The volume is 33.7,gal
